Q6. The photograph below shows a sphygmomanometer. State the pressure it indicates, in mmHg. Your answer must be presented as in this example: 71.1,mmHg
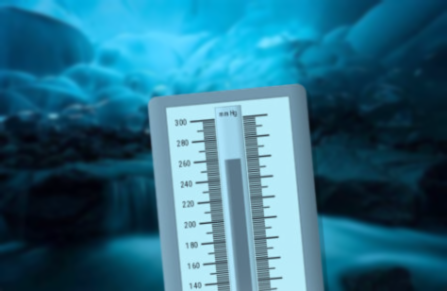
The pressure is 260,mmHg
